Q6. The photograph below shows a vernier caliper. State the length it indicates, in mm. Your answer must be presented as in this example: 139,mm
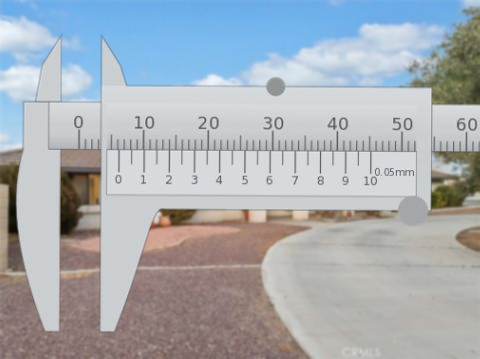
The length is 6.2,mm
